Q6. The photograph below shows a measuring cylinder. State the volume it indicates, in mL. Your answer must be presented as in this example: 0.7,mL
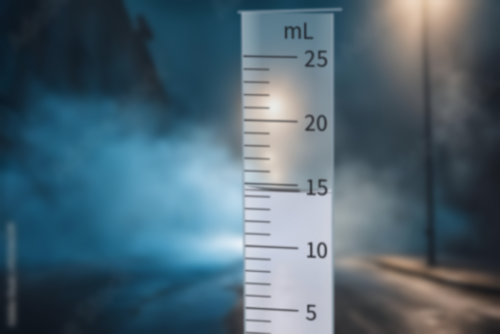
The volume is 14.5,mL
